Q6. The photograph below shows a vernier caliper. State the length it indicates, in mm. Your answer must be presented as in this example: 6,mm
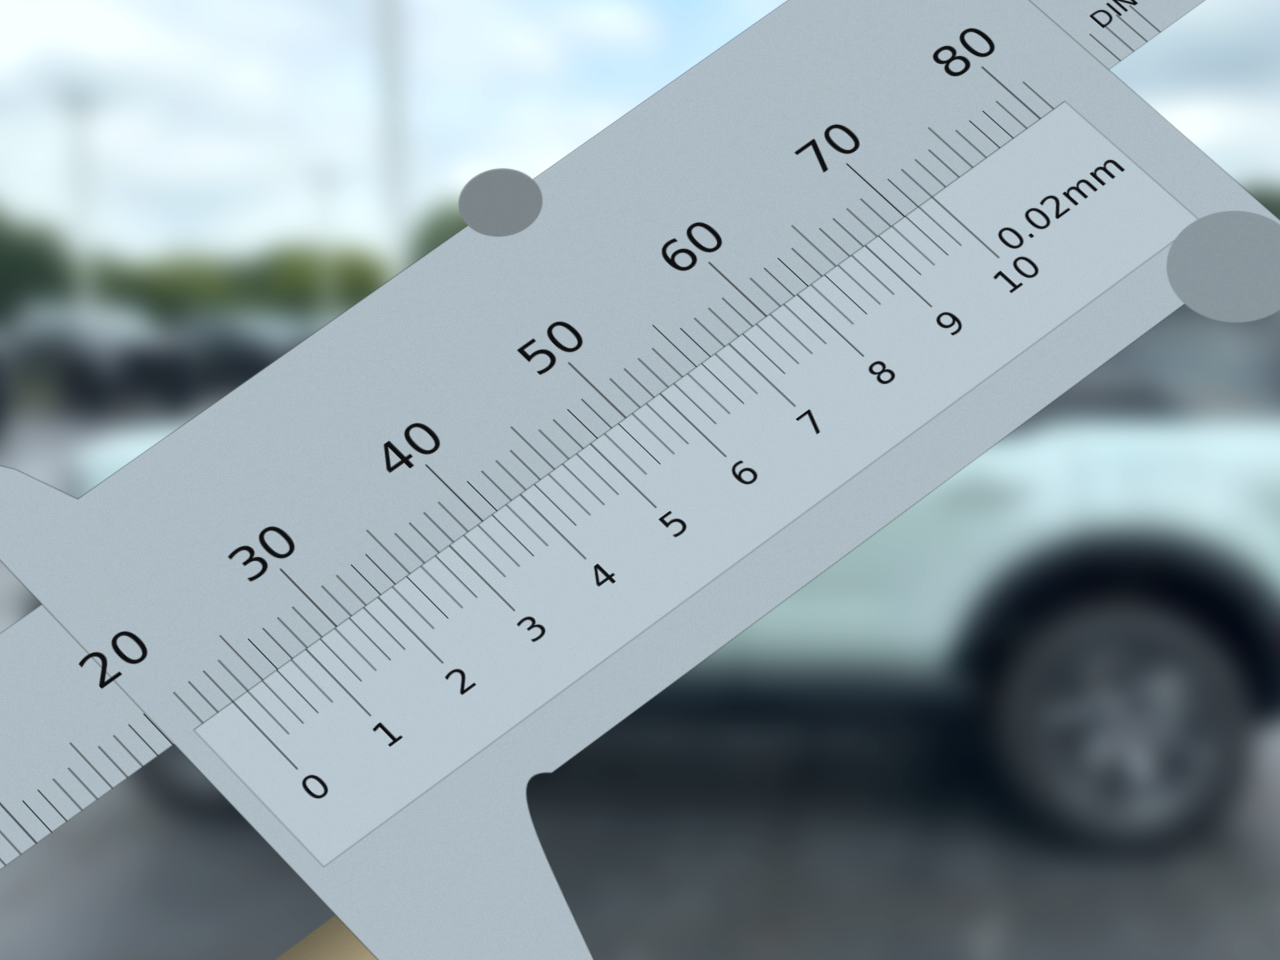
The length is 23.0,mm
